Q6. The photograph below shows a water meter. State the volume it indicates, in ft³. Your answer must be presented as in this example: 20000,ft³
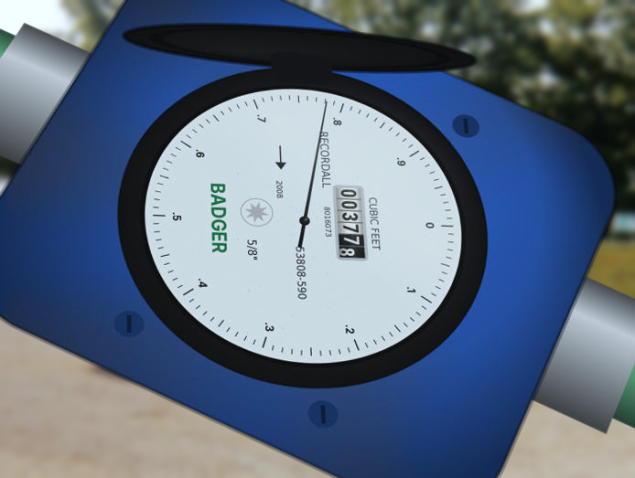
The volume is 3777.78,ft³
